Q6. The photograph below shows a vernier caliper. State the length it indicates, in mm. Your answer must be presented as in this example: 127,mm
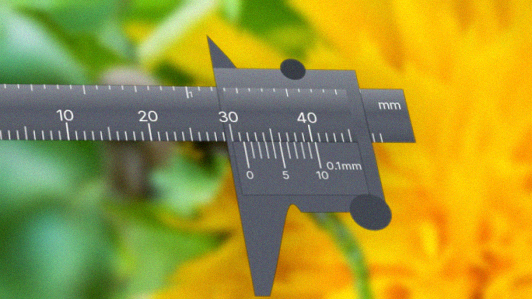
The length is 31.4,mm
